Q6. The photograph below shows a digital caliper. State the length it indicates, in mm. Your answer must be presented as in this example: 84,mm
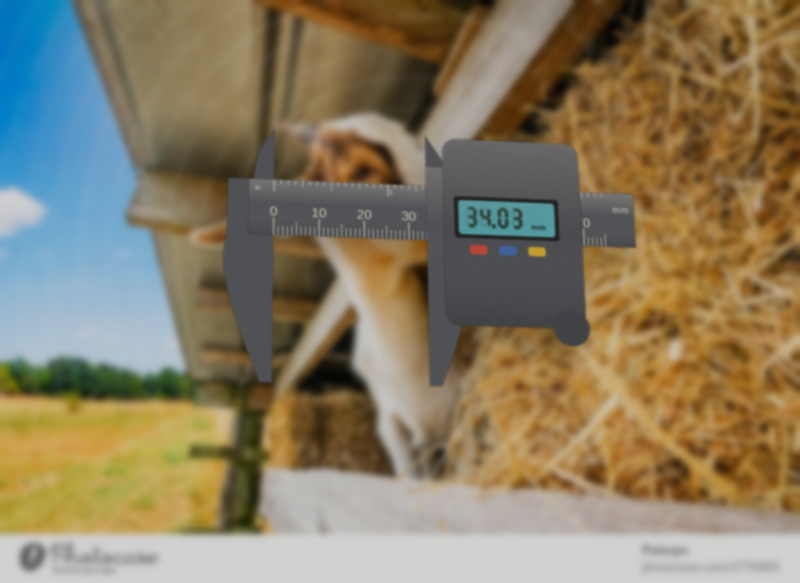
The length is 34.03,mm
